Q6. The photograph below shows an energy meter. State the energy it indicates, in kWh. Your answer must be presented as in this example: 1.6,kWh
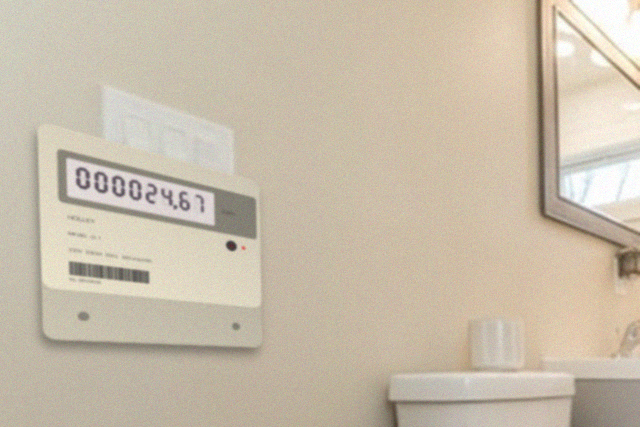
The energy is 24.67,kWh
